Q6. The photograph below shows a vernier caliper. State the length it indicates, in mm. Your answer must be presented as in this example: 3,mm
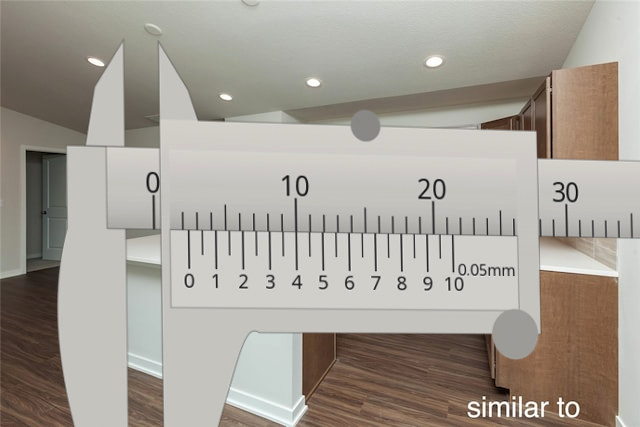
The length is 2.4,mm
